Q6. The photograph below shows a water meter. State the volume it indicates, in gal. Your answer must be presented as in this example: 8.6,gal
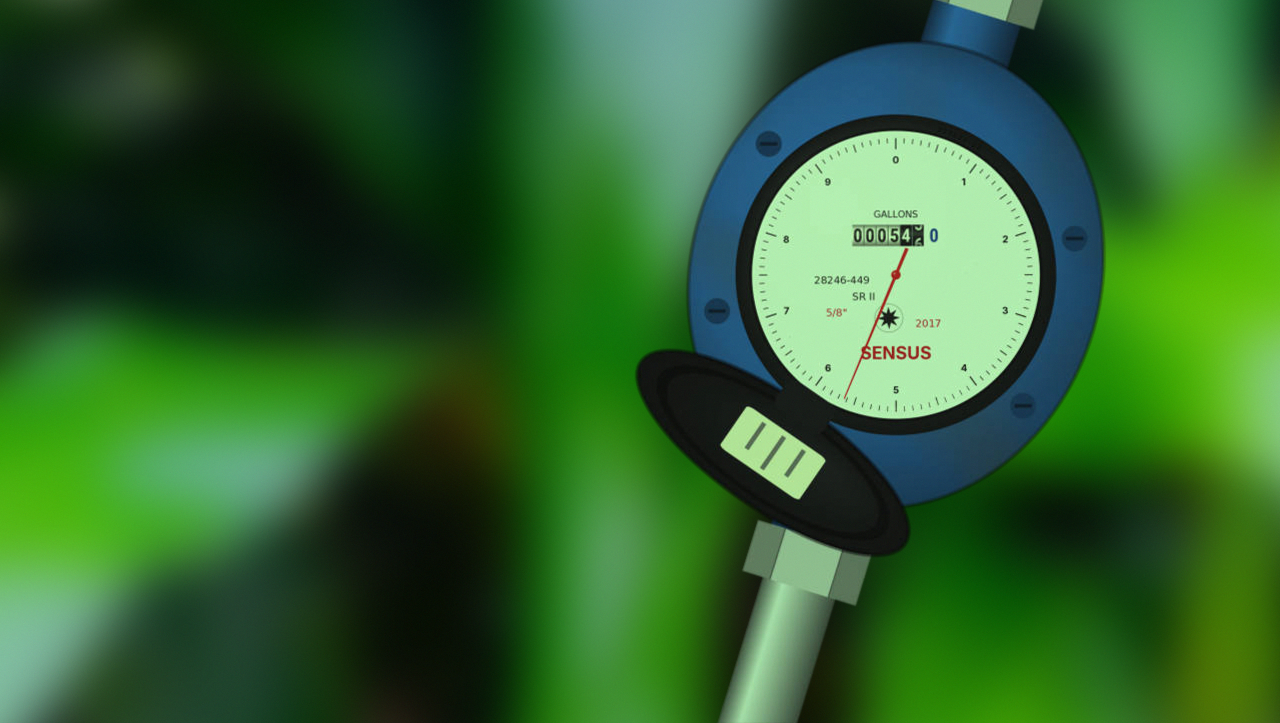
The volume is 5455.6,gal
